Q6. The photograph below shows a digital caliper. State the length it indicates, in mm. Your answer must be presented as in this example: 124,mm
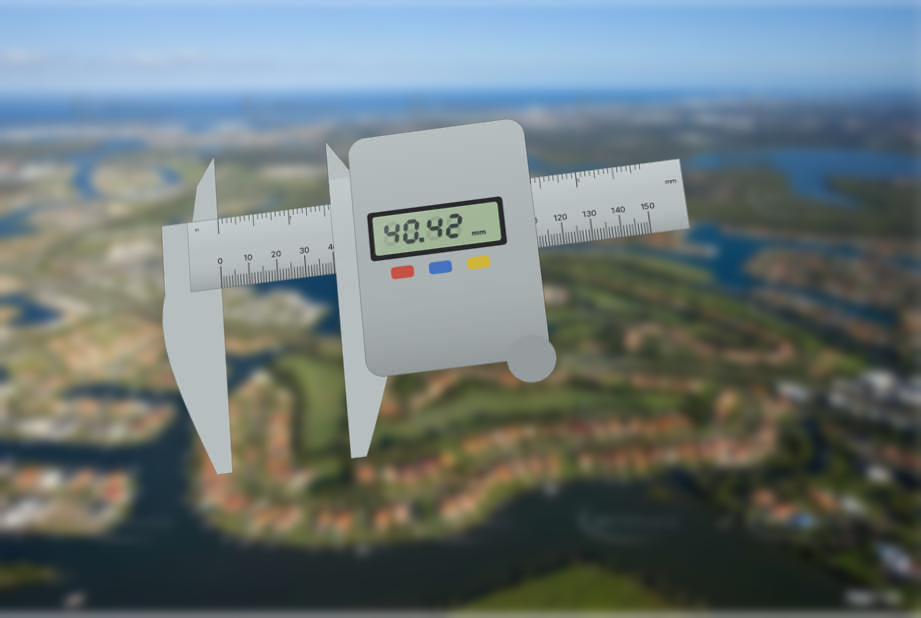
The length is 40.42,mm
